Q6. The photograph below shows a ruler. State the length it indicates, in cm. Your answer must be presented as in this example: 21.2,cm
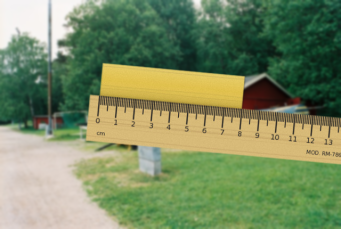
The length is 8,cm
